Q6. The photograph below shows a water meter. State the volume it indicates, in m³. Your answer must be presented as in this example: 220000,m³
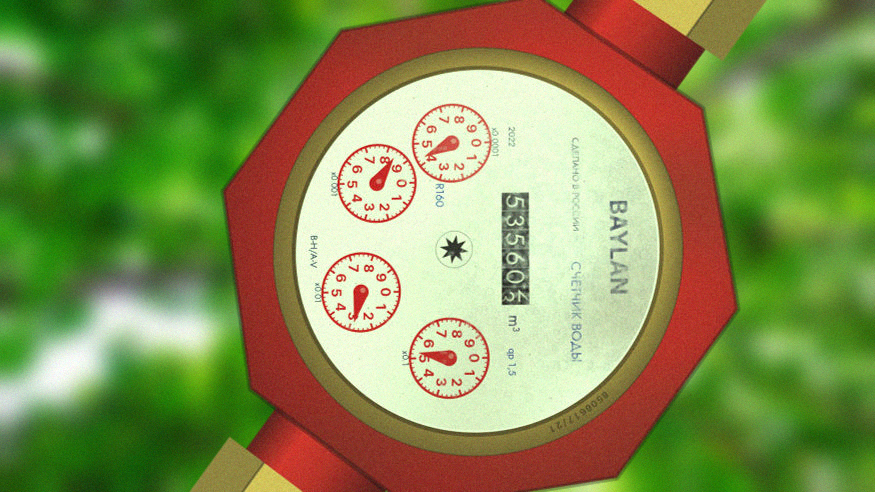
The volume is 535602.5284,m³
